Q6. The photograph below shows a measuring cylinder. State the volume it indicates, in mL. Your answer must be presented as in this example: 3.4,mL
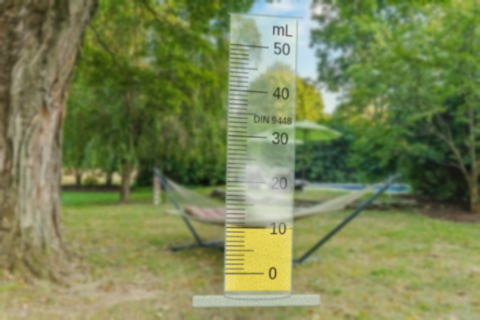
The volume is 10,mL
